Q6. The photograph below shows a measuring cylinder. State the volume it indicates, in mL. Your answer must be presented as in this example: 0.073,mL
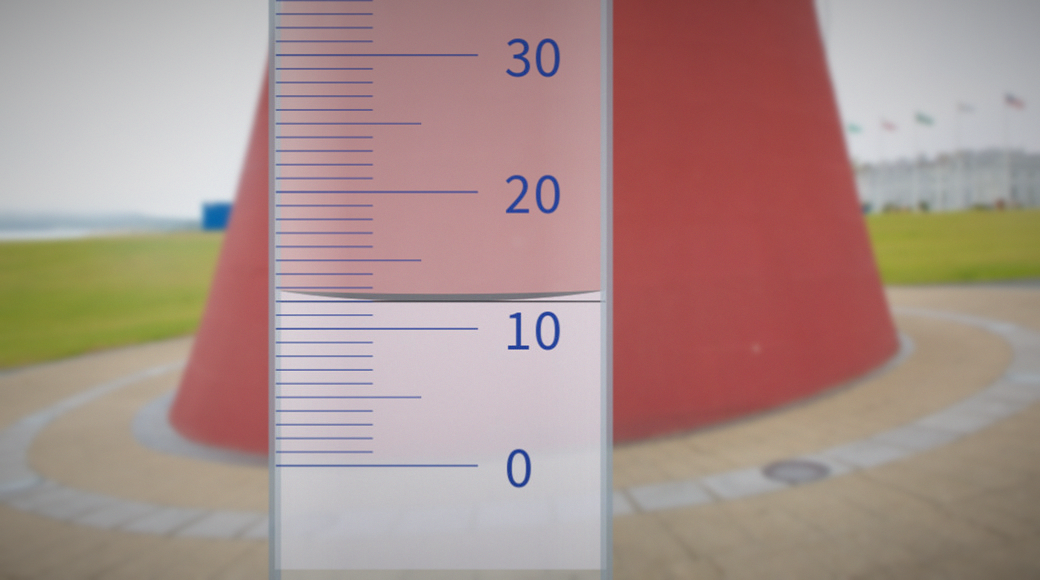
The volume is 12,mL
